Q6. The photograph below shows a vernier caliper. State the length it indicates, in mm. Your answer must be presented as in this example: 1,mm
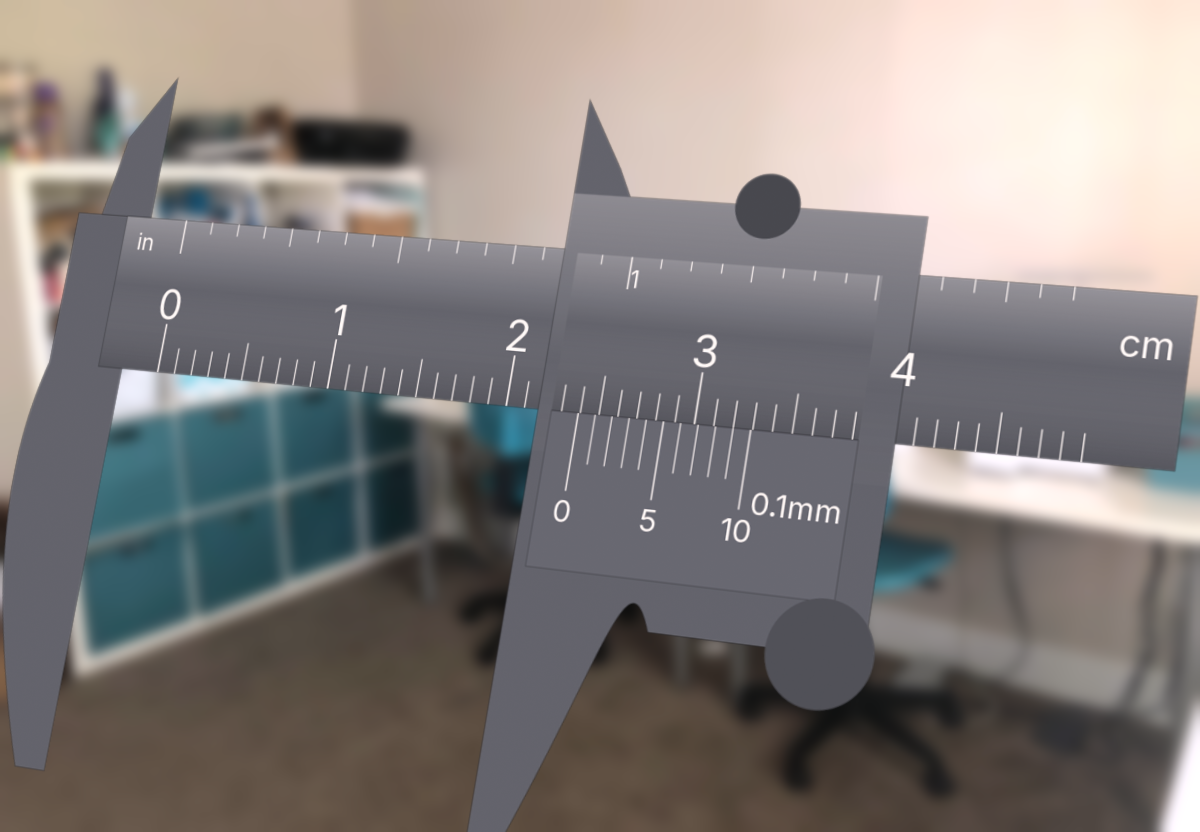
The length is 23.9,mm
